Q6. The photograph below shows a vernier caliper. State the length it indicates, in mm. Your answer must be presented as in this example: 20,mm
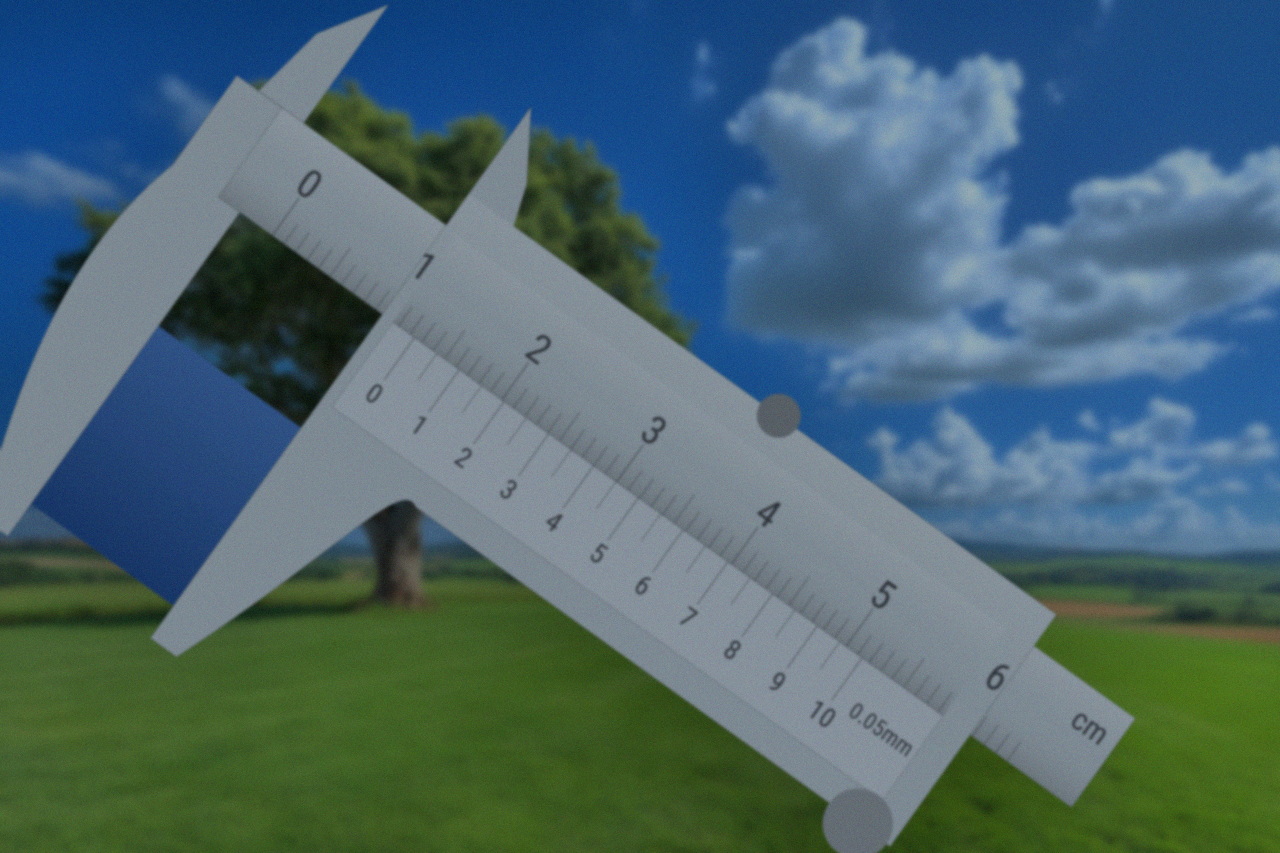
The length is 12.4,mm
